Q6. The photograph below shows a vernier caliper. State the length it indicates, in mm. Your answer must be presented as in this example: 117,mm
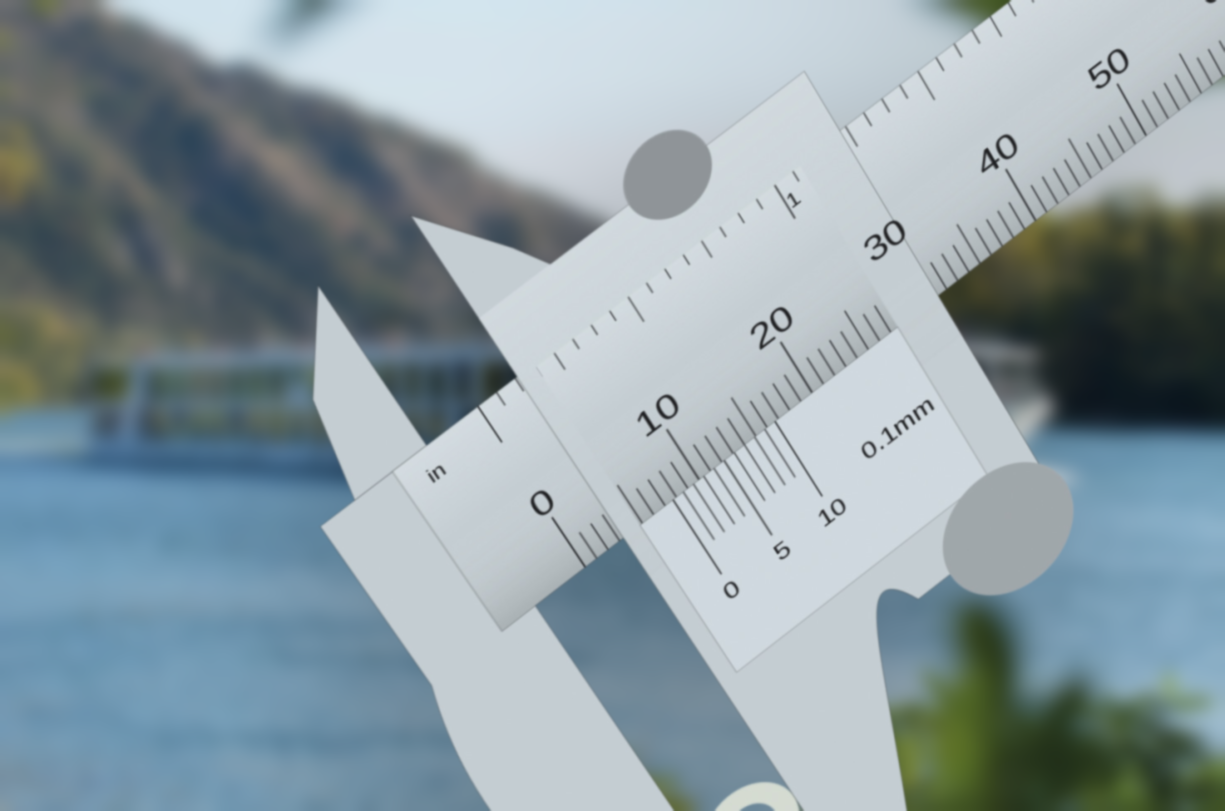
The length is 7.7,mm
